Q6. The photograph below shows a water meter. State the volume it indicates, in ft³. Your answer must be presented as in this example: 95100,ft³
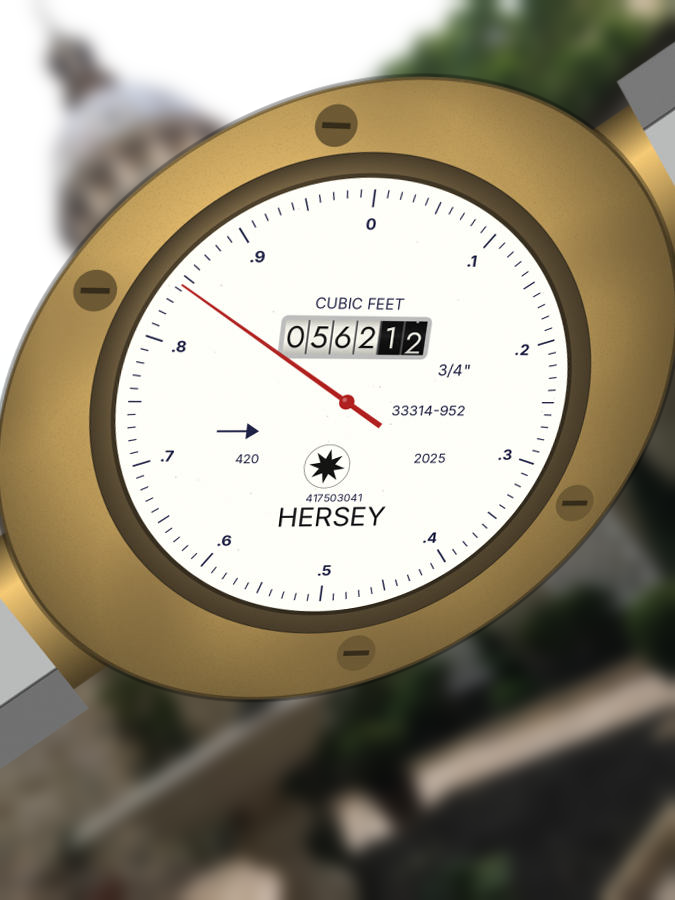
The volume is 56211.84,ft³
